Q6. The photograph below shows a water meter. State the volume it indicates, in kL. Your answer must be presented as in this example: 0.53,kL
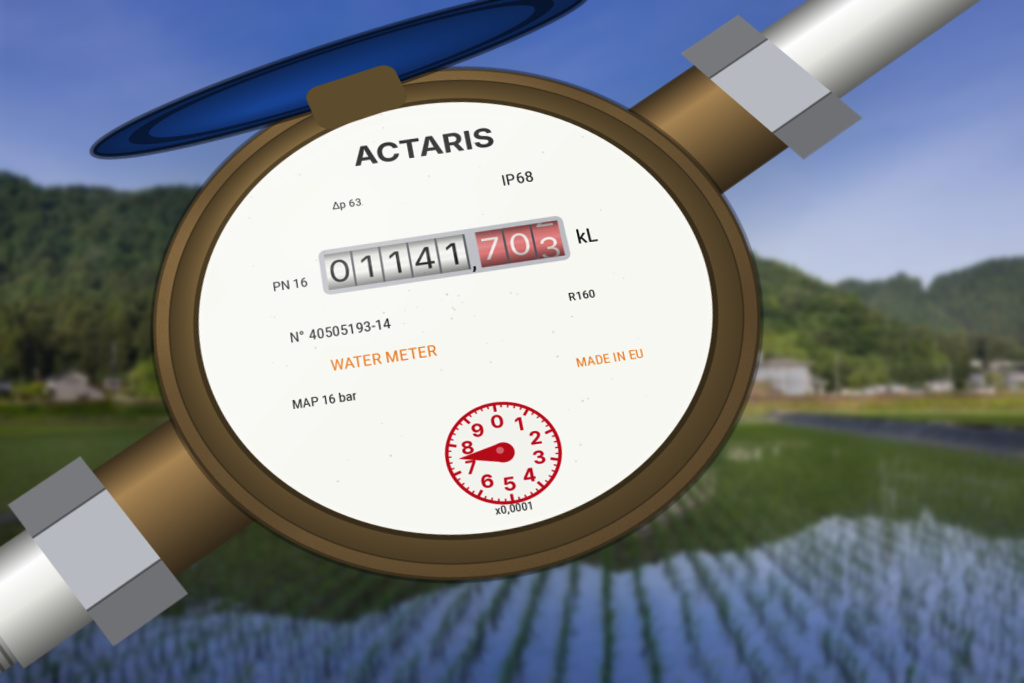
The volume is 1141.7027,kL
